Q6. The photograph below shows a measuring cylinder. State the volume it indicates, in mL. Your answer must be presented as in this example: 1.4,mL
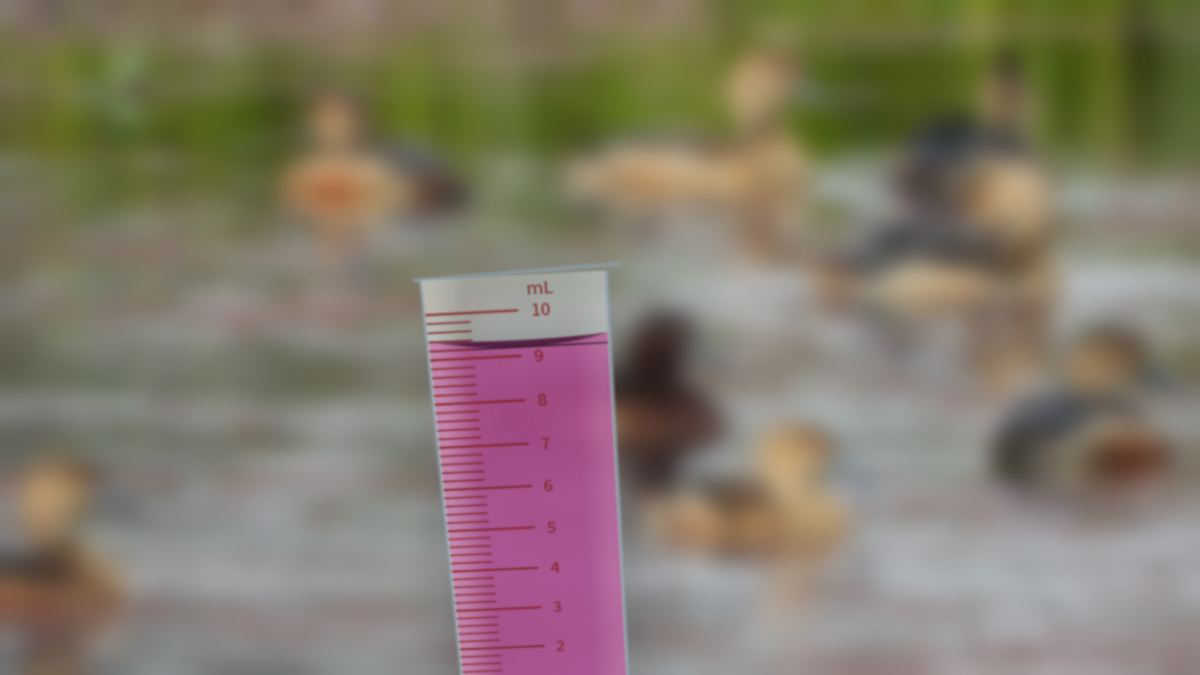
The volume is 9.2,mL
